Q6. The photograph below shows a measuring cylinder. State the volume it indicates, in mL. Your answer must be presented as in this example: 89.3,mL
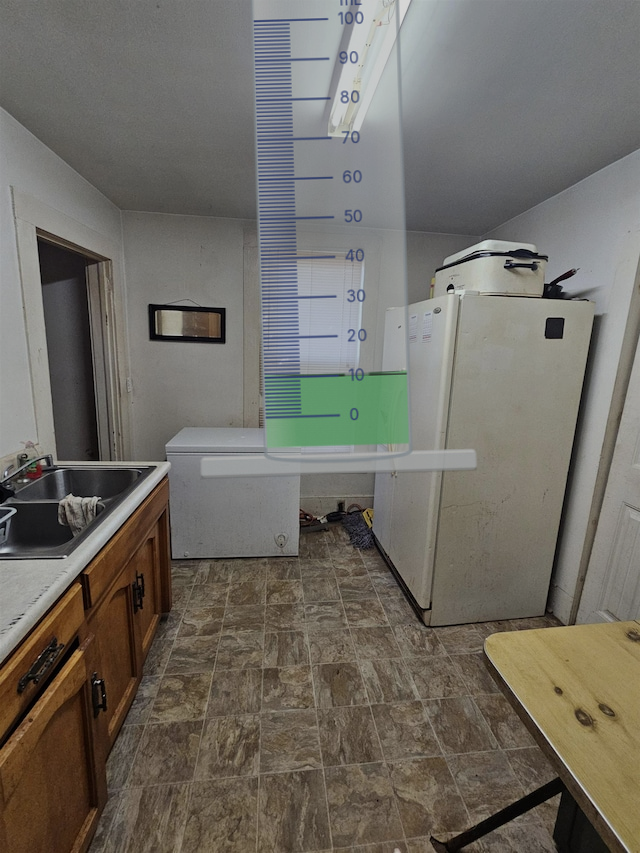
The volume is 10,mL
